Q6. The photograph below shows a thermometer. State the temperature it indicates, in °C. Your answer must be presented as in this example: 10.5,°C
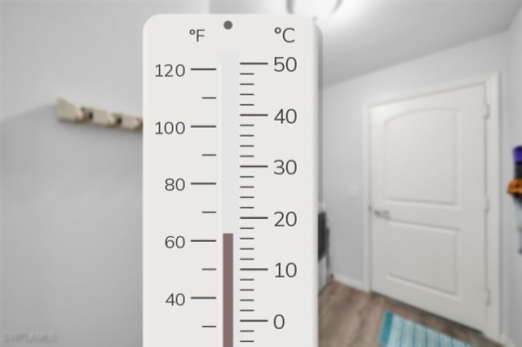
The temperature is 17,°C
